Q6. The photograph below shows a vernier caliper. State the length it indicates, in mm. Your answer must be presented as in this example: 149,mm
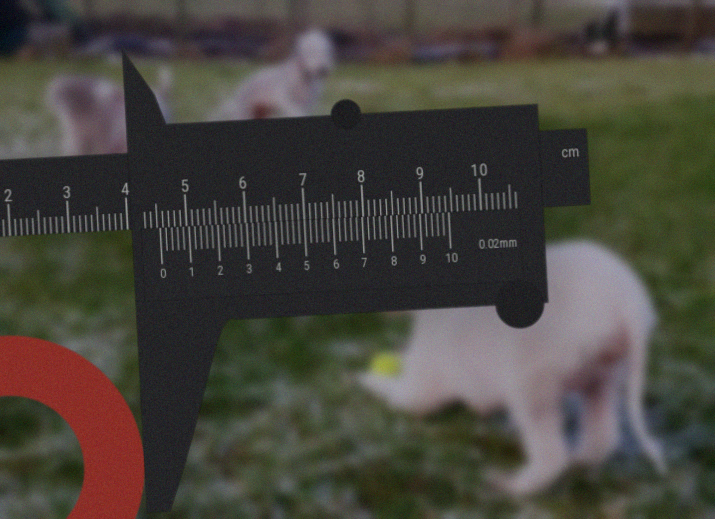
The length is 45.5,mm
